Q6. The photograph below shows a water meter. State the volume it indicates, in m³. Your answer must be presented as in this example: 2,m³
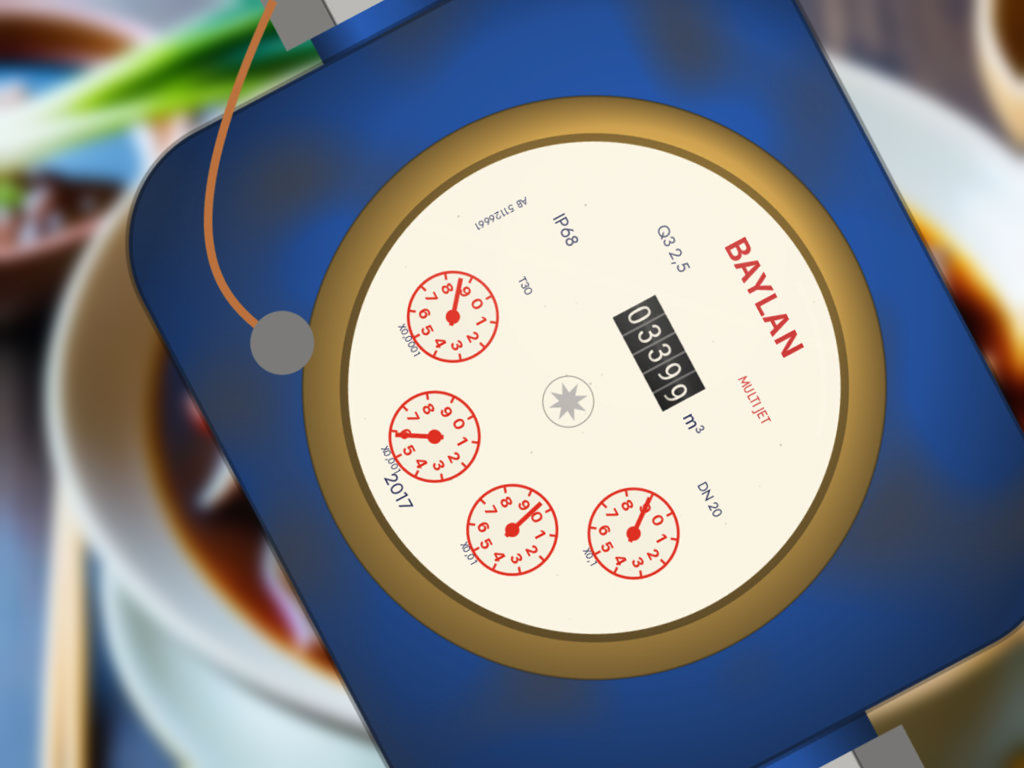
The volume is 3398.8958,m³
